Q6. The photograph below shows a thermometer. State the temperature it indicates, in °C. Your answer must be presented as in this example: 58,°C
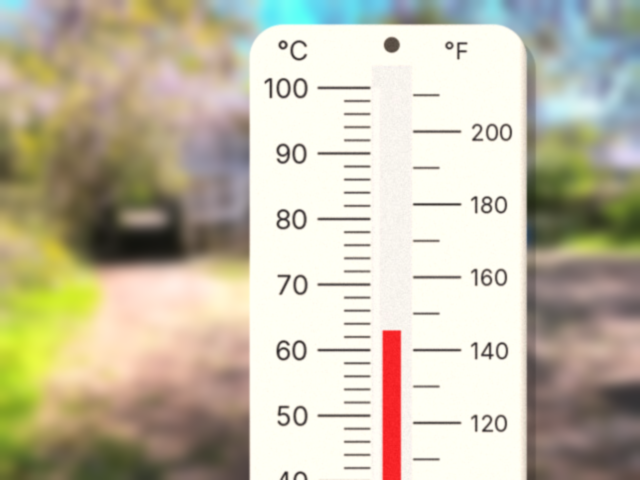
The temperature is 63,°C
